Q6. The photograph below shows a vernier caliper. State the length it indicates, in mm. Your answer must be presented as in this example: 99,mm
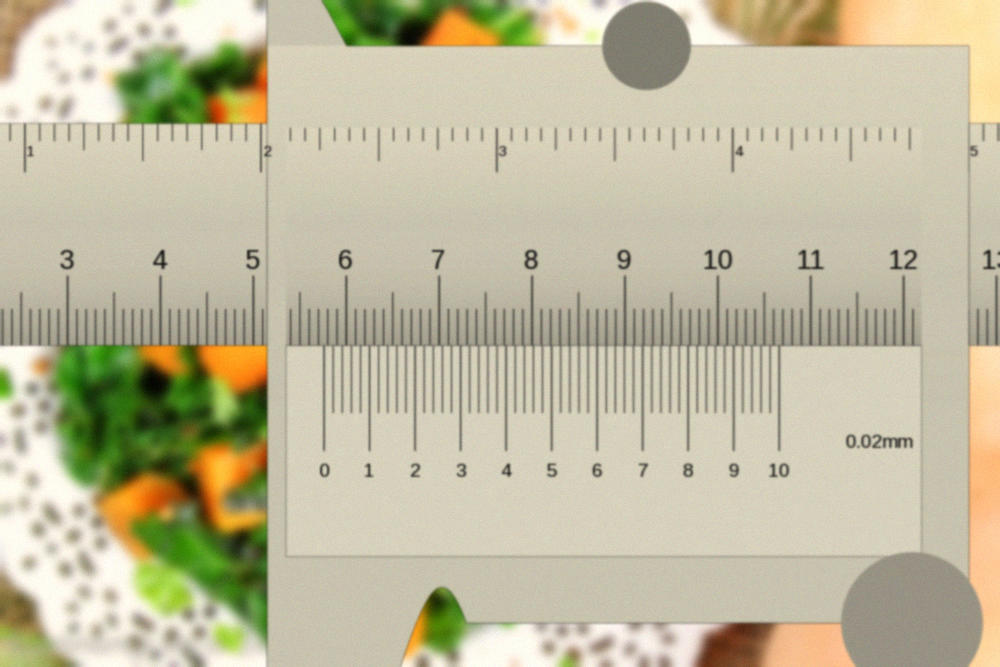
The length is 57.6,mm
